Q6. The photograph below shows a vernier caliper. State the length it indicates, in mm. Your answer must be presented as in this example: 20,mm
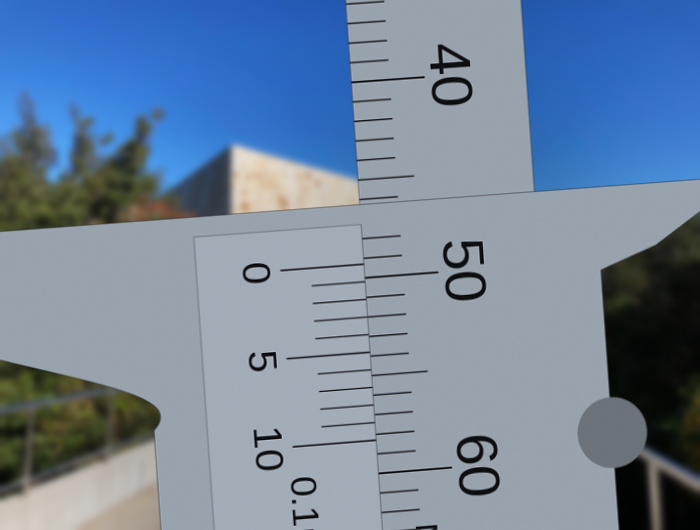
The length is 49.3,mm
